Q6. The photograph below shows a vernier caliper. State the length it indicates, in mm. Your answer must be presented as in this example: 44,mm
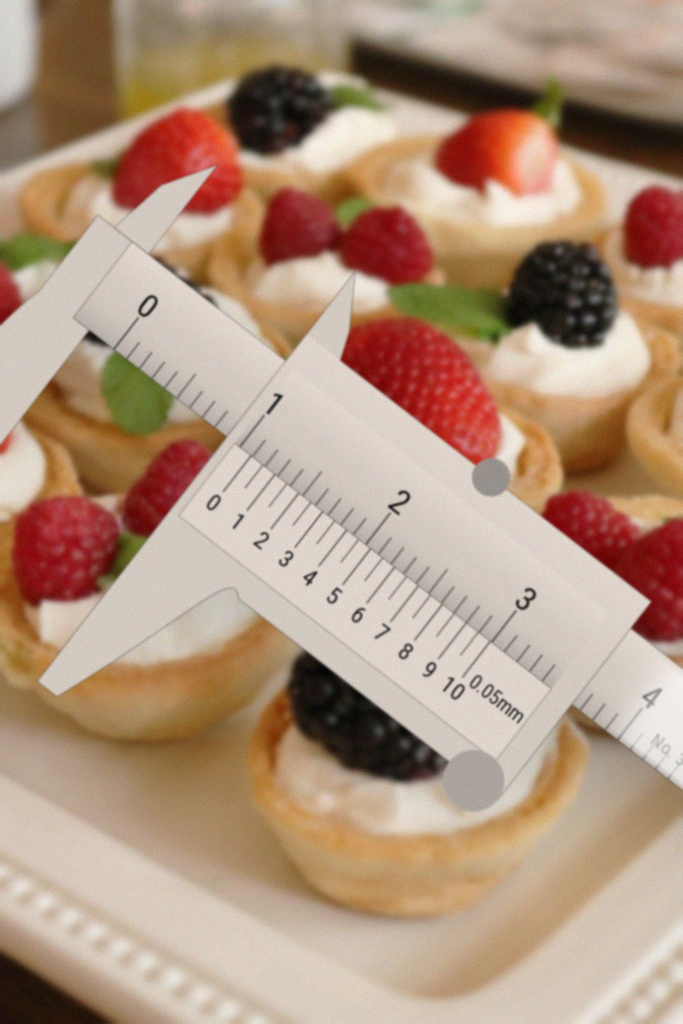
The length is 10.9,mm
